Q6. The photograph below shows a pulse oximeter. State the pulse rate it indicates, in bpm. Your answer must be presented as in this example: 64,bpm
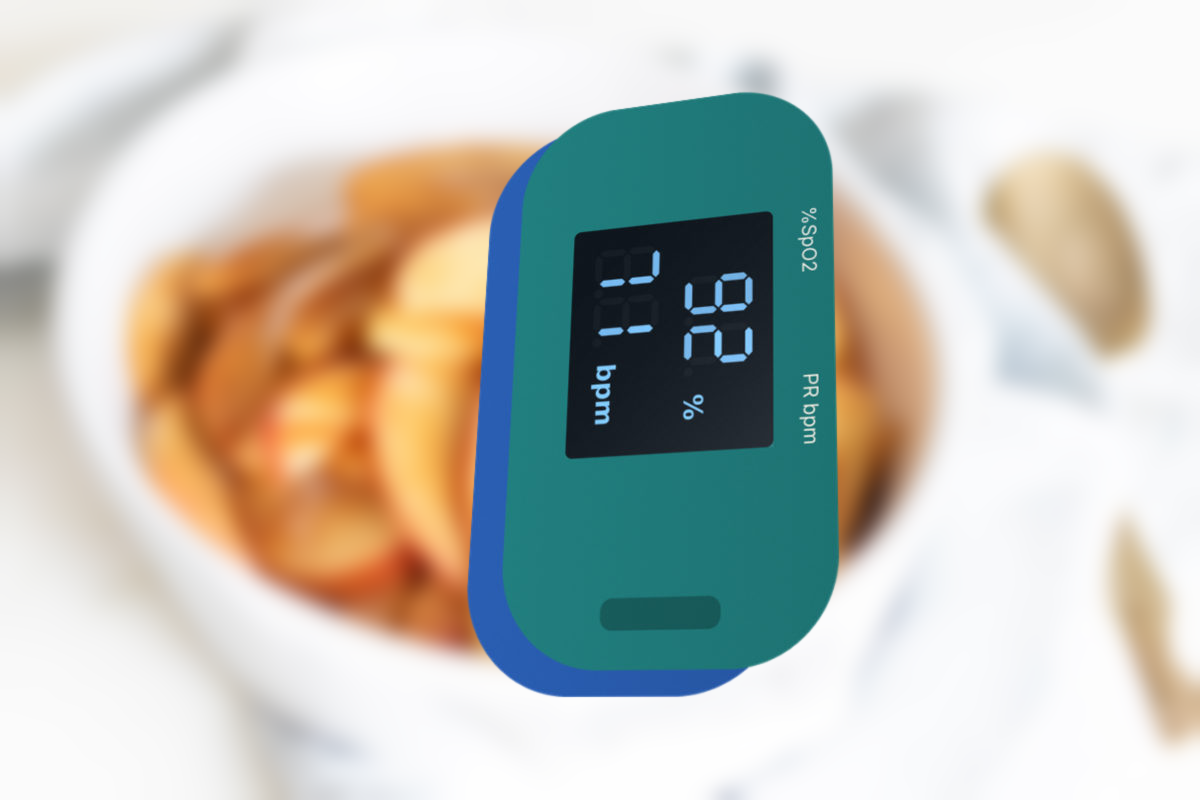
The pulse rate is 71,bpm
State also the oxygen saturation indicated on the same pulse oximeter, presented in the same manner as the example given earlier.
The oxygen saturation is 92,%
